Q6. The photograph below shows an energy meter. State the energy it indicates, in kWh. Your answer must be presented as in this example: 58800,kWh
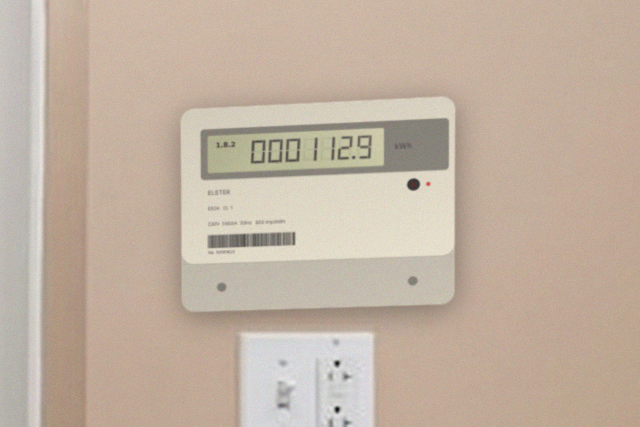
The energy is 112.9,kWh
